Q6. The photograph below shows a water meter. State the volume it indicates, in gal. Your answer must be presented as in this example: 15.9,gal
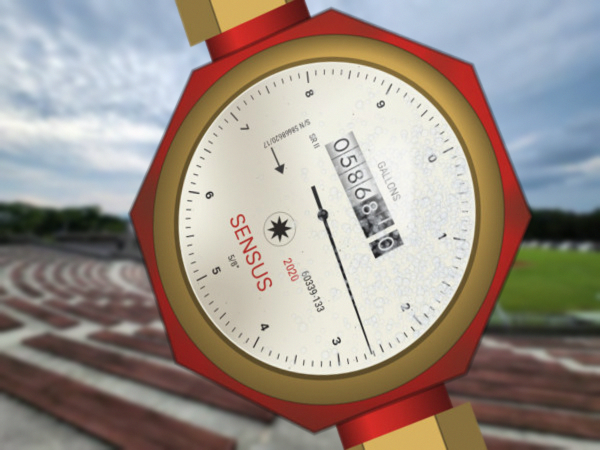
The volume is 586812.6,gal
